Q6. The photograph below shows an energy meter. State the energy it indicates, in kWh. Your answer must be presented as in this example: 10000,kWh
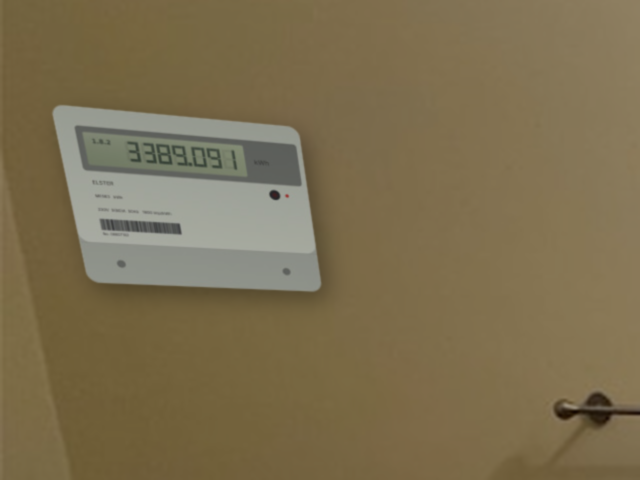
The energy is 3389.091,kWh
